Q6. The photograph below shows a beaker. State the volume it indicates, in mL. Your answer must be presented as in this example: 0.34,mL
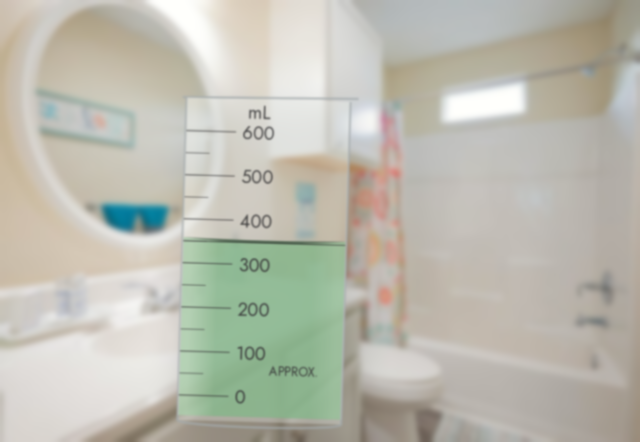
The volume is 350,mL
